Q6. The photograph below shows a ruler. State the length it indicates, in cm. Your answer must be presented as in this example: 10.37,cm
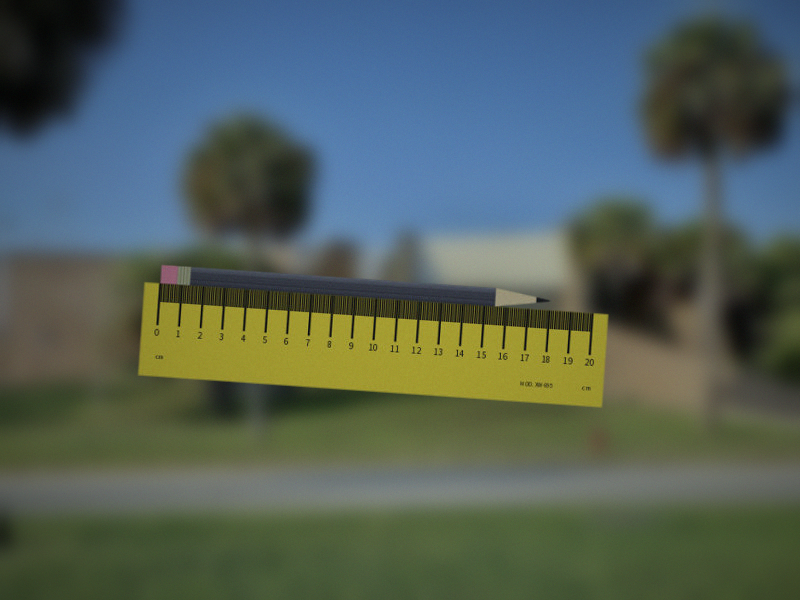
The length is 18,cm
